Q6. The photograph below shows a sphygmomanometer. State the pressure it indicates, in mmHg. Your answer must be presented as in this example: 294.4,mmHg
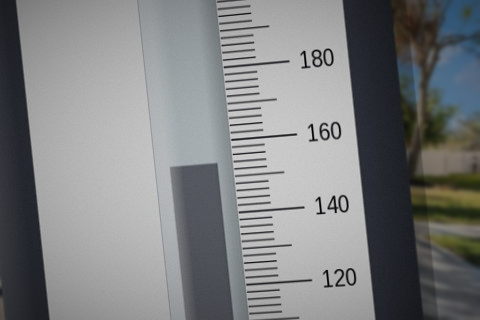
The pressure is 154,mmHg
